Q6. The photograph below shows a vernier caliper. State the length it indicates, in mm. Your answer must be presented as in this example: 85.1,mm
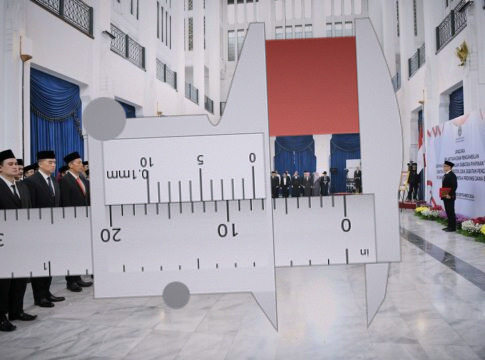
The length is 7.7,mm
